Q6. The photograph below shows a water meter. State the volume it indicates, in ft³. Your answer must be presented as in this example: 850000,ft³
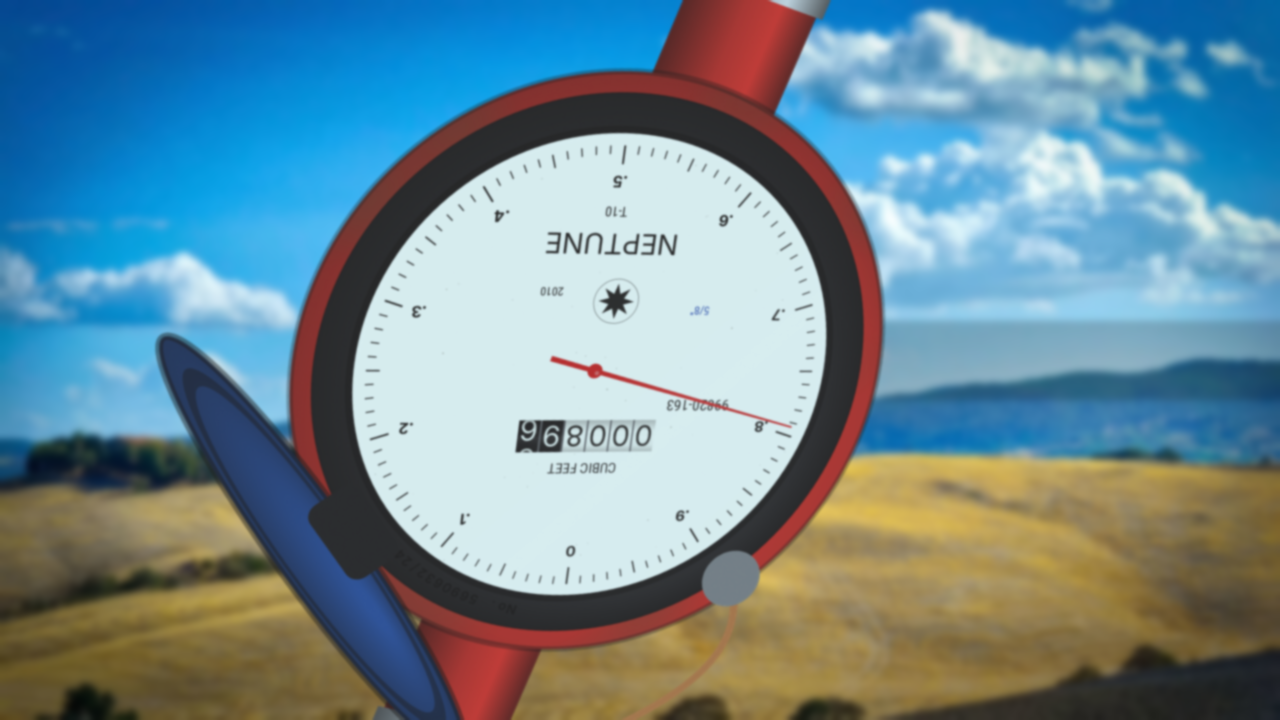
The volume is 895.79,ft³
